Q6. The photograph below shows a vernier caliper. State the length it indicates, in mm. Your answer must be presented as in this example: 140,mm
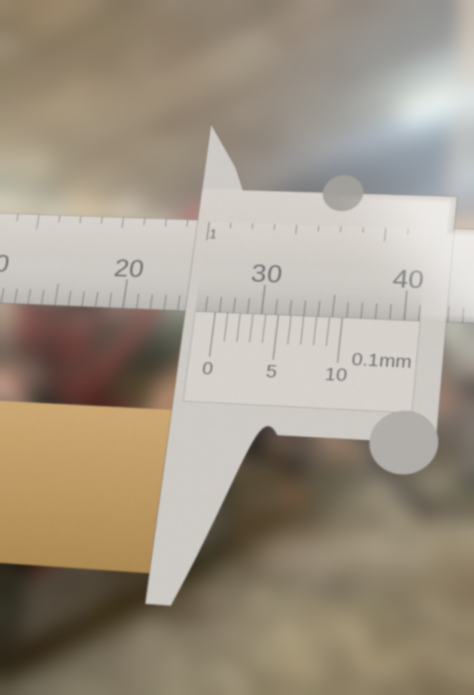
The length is 26.7,mm
